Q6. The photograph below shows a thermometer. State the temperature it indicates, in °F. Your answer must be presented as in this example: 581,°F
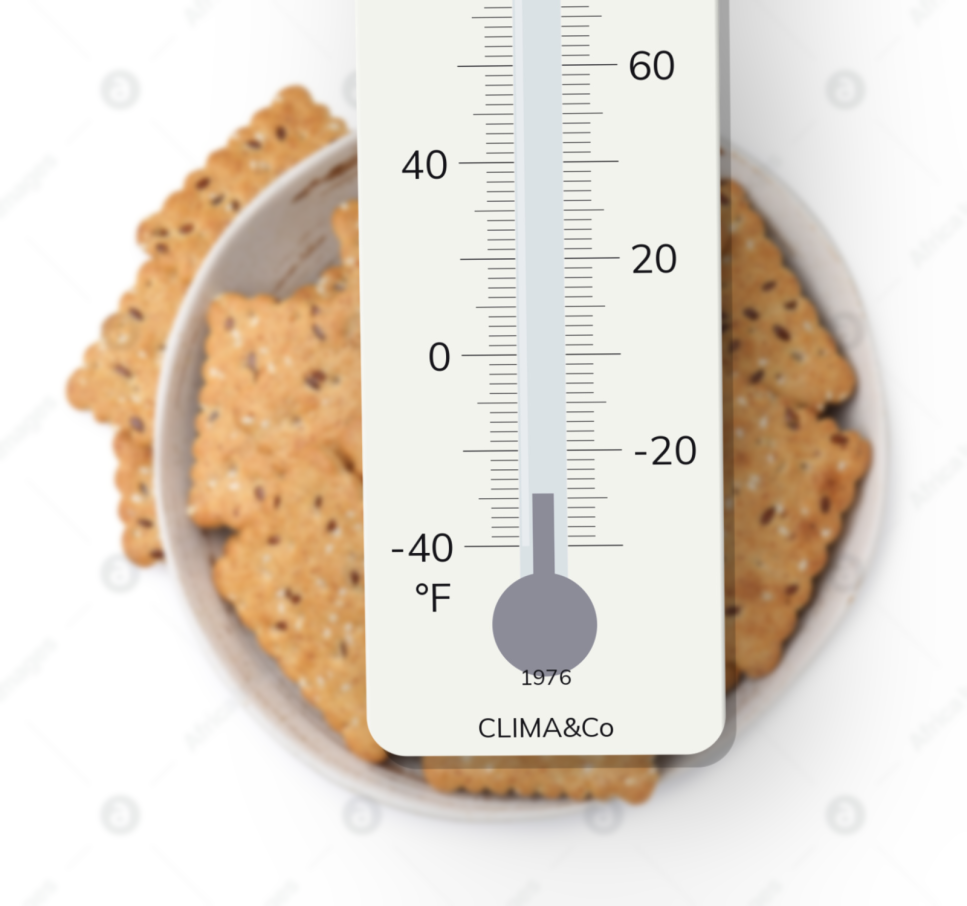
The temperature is -29,°F
